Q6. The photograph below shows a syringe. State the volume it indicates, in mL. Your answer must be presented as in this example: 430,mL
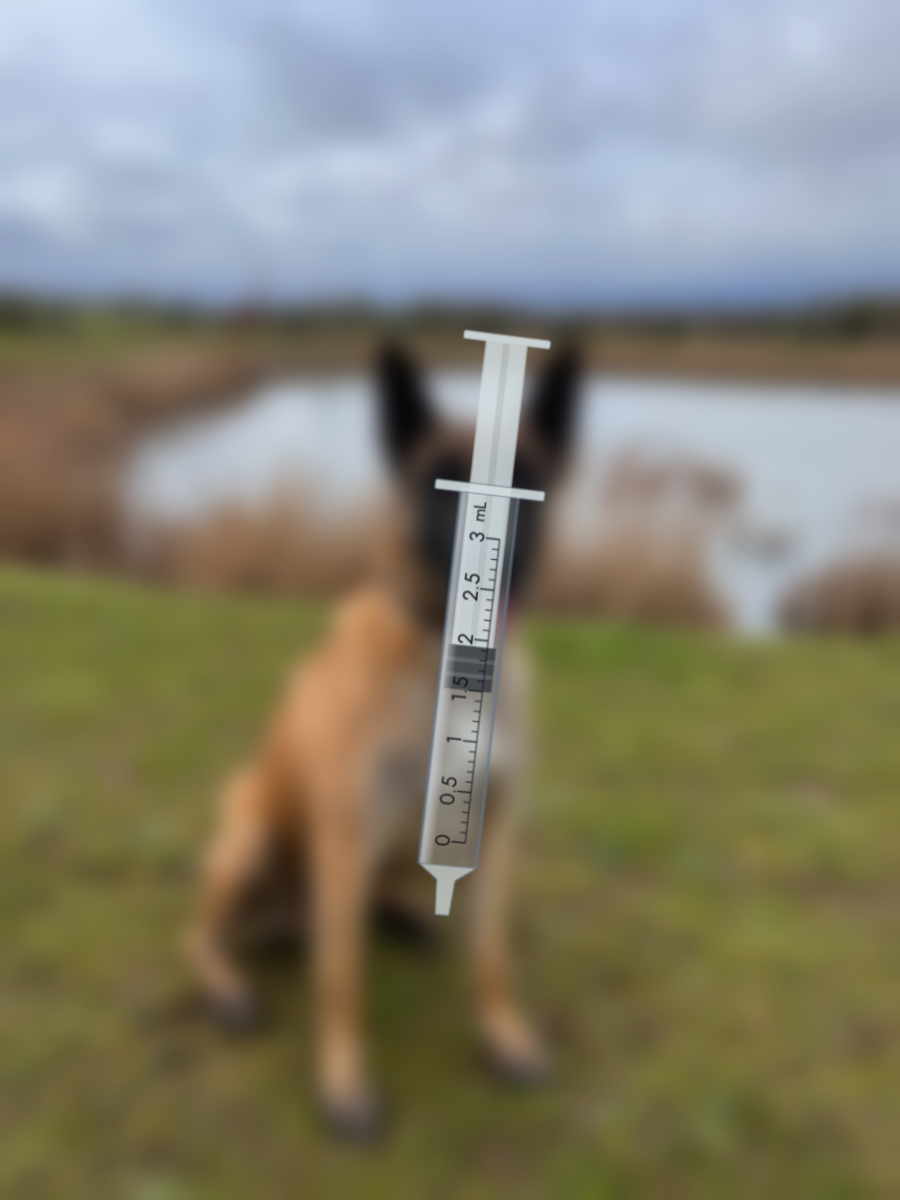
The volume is 1.5,mL
